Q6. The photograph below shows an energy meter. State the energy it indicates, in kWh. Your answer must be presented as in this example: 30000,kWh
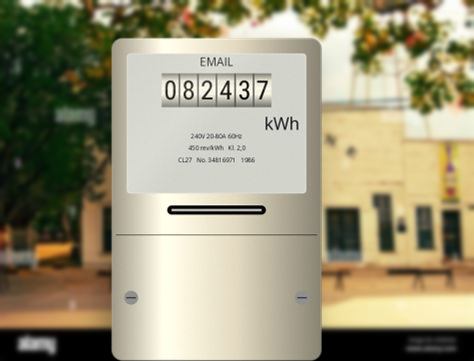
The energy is 82437,kWh
